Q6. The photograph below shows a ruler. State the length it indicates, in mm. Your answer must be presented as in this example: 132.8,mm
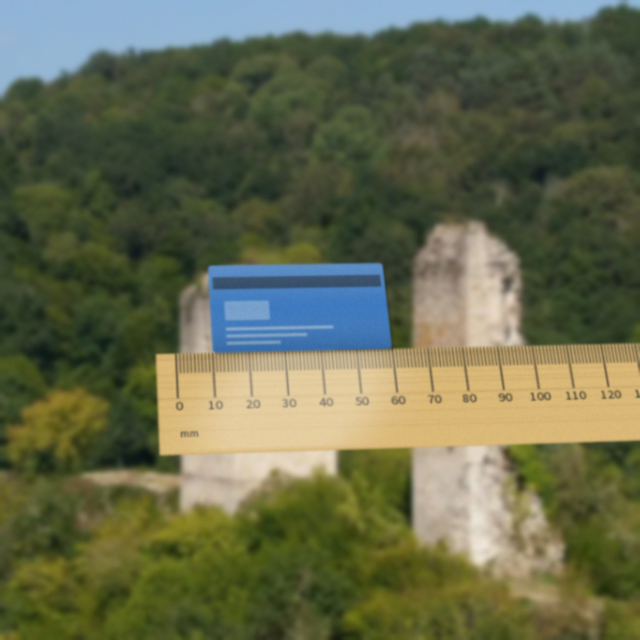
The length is 50,mm
